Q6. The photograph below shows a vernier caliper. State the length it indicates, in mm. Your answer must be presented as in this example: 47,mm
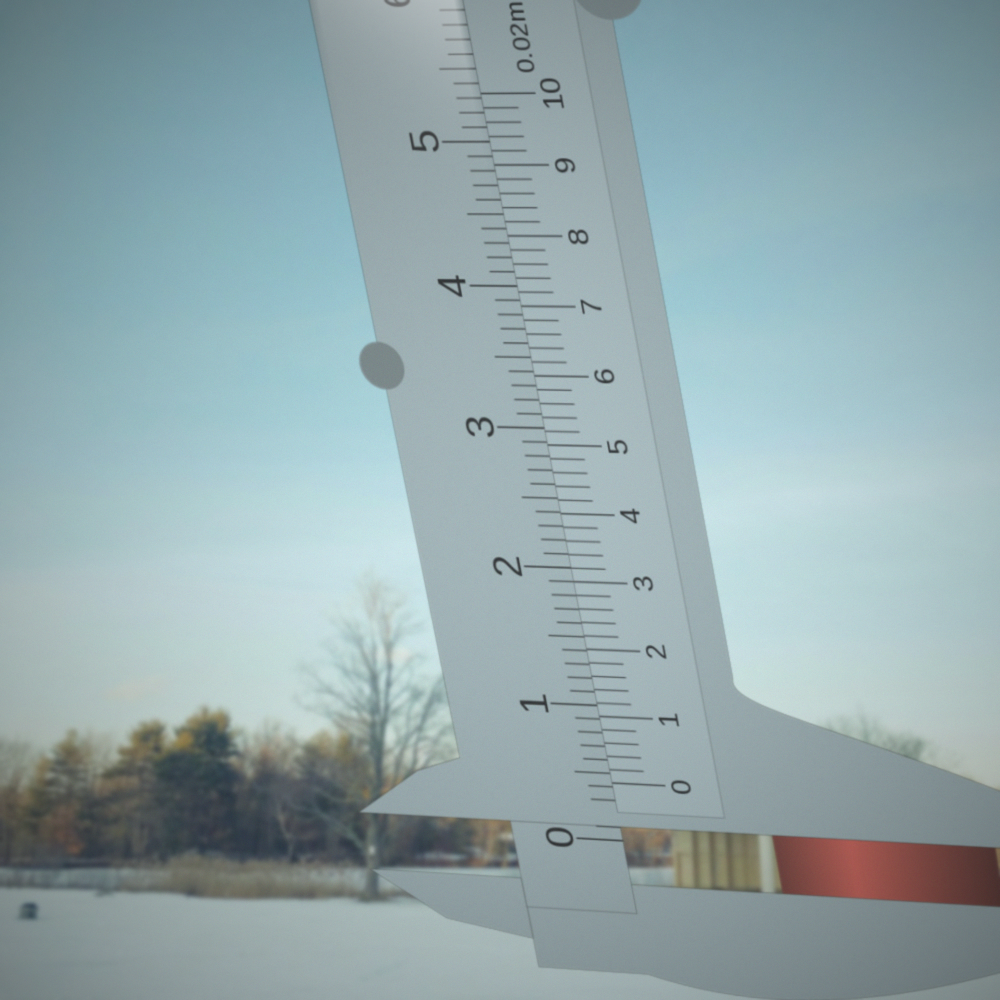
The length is 4.3,mm
